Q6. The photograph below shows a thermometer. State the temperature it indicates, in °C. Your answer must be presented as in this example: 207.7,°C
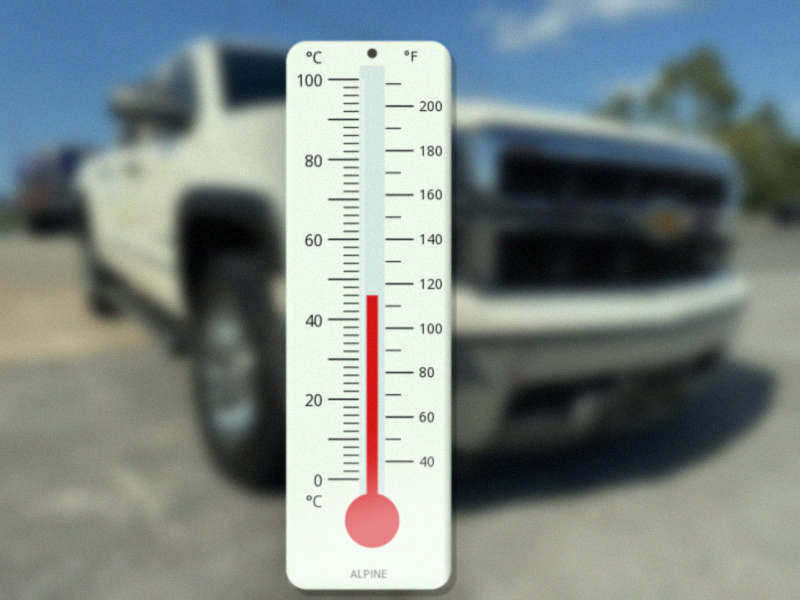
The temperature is 46,°C
